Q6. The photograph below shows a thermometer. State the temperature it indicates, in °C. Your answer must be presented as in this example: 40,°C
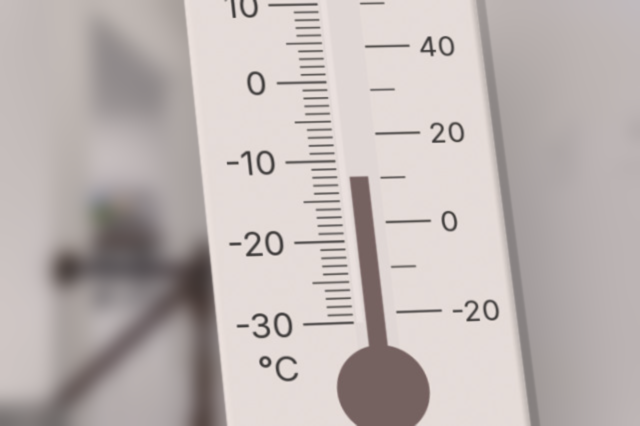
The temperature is -12,°C
